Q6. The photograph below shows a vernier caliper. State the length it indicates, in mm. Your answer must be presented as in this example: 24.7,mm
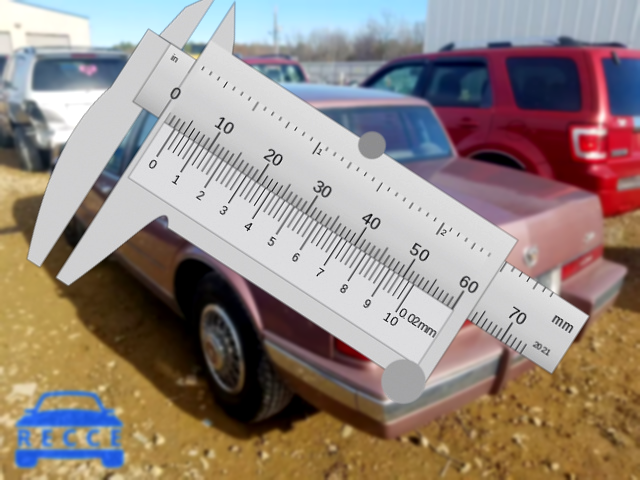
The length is 3.2,mm
